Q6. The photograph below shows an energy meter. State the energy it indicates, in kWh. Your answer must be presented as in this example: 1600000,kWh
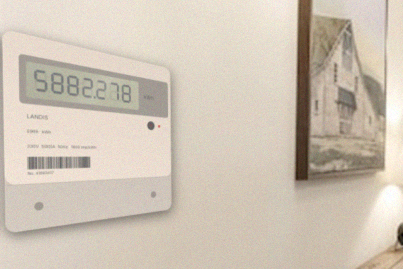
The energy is 5882.278,kWh
